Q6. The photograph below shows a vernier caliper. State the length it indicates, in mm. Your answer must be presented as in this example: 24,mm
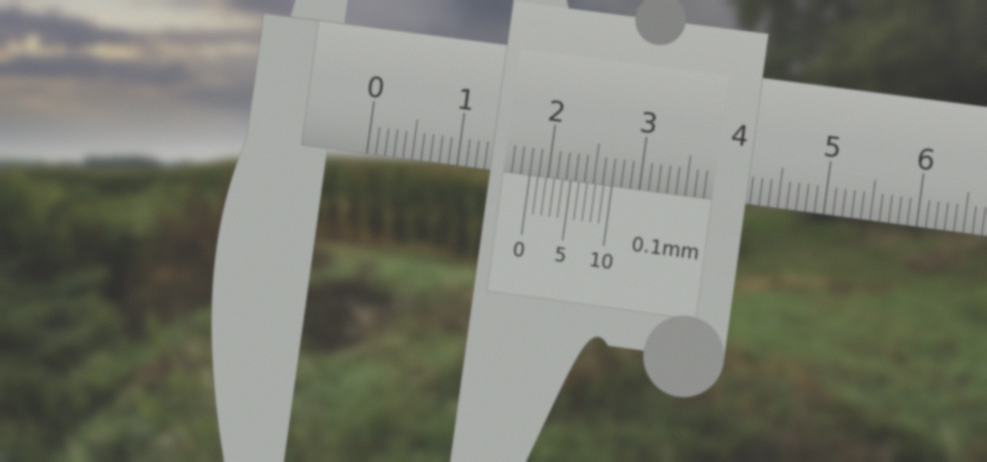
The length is 18.0,mm
